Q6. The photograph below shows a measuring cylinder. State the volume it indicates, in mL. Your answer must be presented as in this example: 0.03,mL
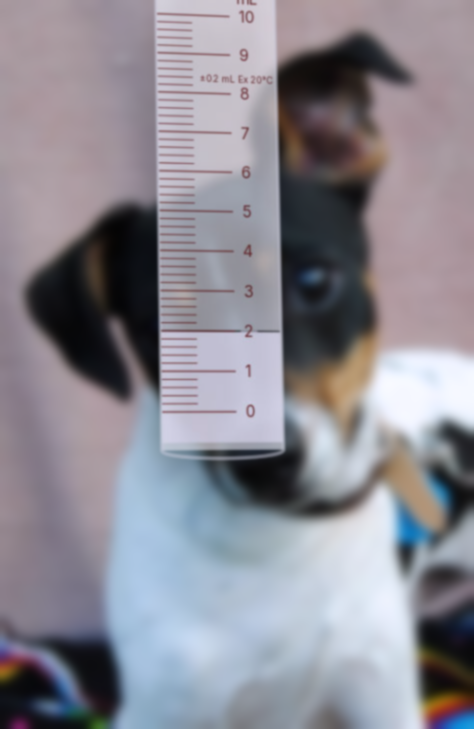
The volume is 2,mL
